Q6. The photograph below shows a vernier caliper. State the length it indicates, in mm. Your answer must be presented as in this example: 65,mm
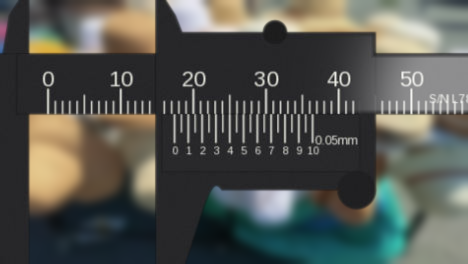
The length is 17.4,mm
